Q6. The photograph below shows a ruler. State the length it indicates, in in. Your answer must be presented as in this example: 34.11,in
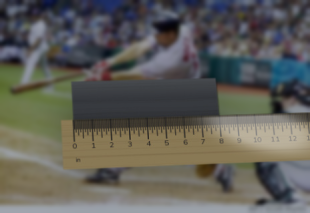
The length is 8,in
